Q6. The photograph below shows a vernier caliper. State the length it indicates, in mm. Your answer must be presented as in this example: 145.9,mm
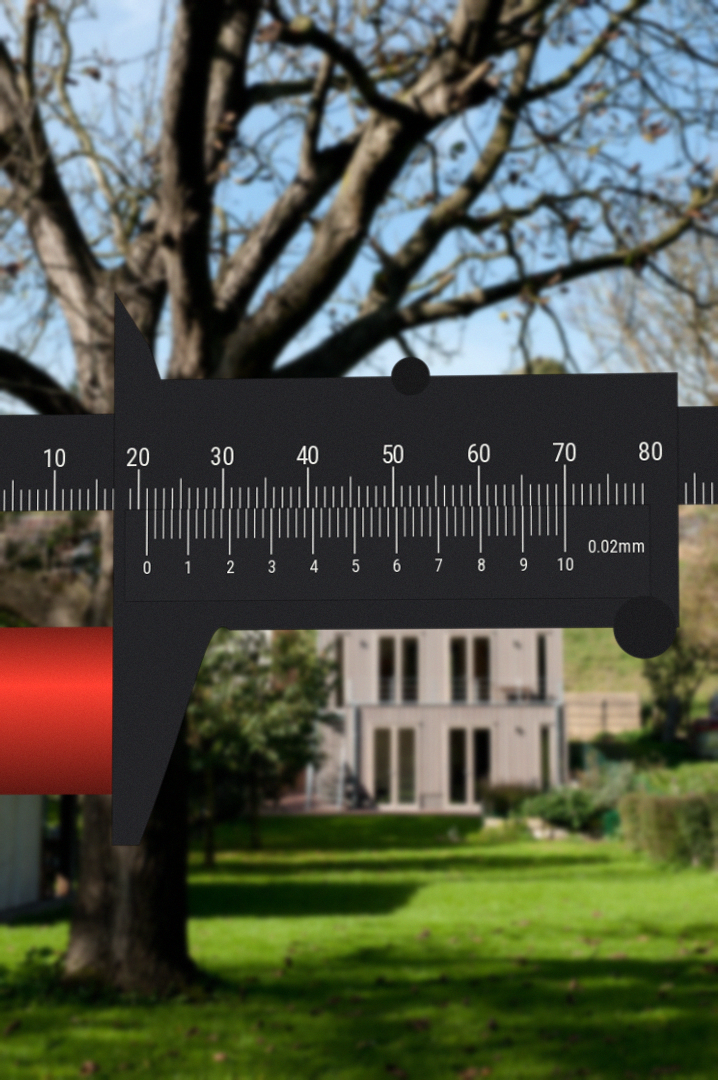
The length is 21.0,mm
